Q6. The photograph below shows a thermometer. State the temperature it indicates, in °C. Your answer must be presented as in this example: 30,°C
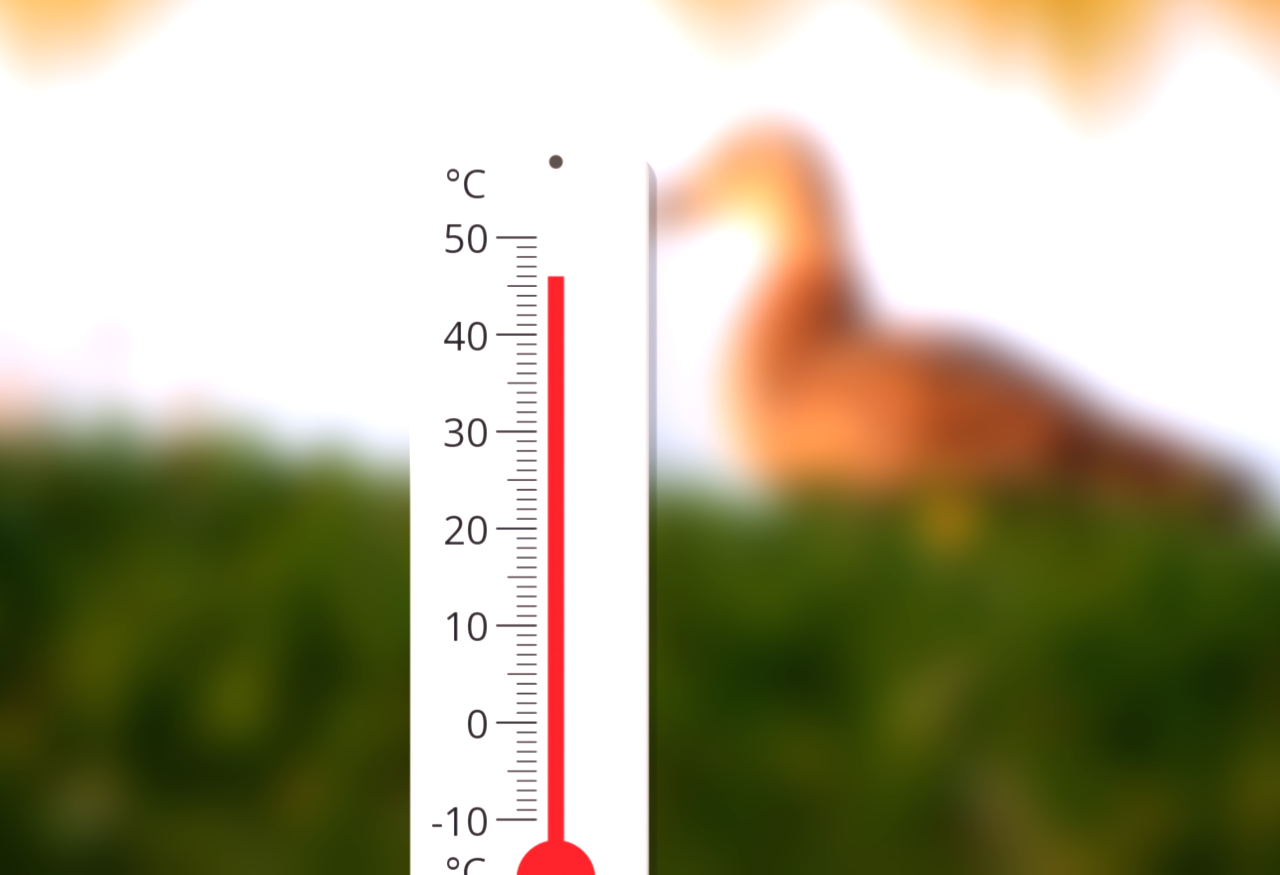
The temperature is 46,°C
